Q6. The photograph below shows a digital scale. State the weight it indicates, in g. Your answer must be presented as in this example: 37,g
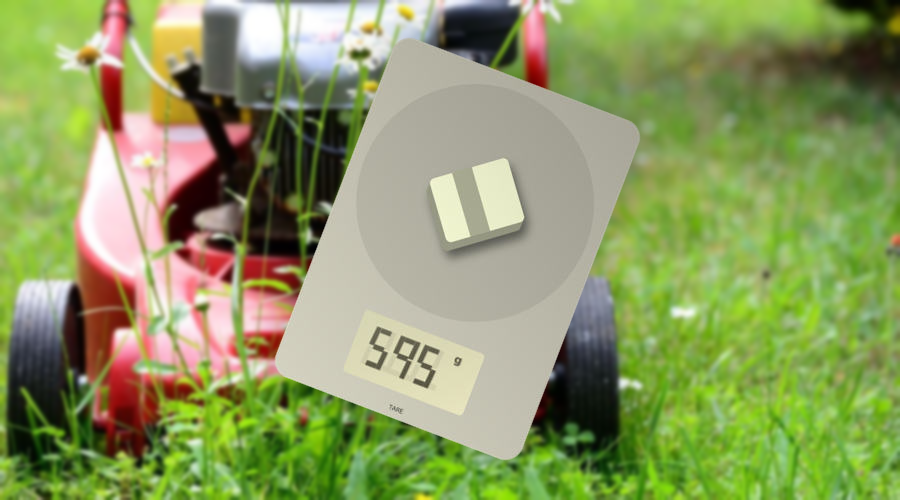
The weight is 595,g
